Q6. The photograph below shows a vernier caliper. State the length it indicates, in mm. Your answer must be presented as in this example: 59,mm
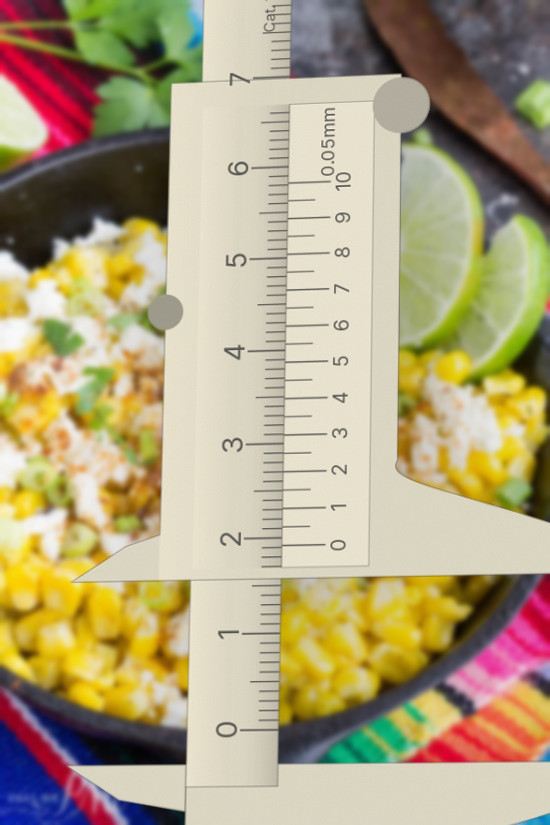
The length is 19.2,mm
